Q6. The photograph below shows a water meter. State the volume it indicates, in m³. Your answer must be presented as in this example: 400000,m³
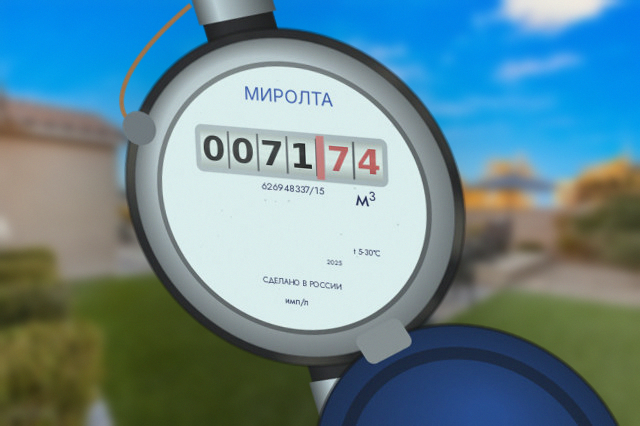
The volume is 71.74,m³
